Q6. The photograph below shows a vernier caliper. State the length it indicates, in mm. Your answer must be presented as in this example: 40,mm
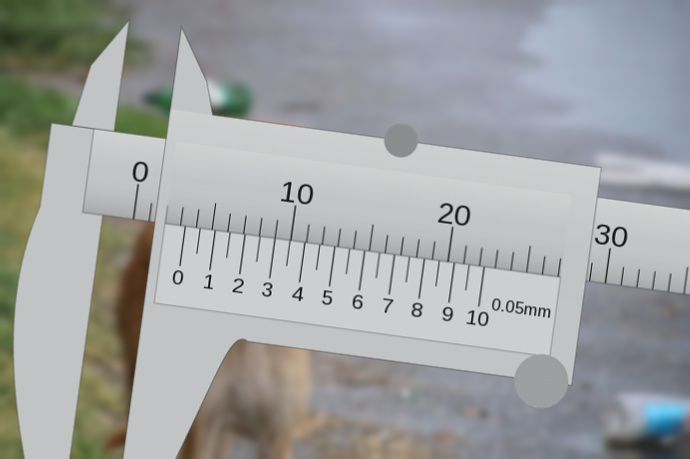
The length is 3.3,mm
